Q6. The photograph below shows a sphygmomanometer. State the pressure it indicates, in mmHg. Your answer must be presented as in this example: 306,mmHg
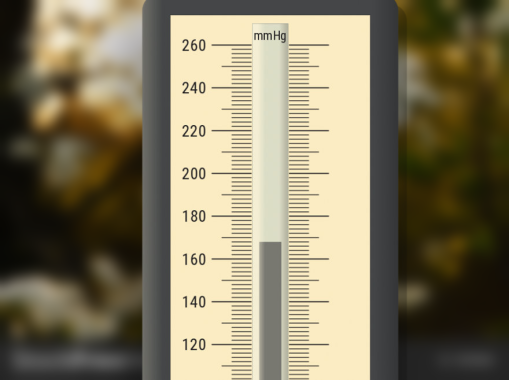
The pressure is 168,mmHg
